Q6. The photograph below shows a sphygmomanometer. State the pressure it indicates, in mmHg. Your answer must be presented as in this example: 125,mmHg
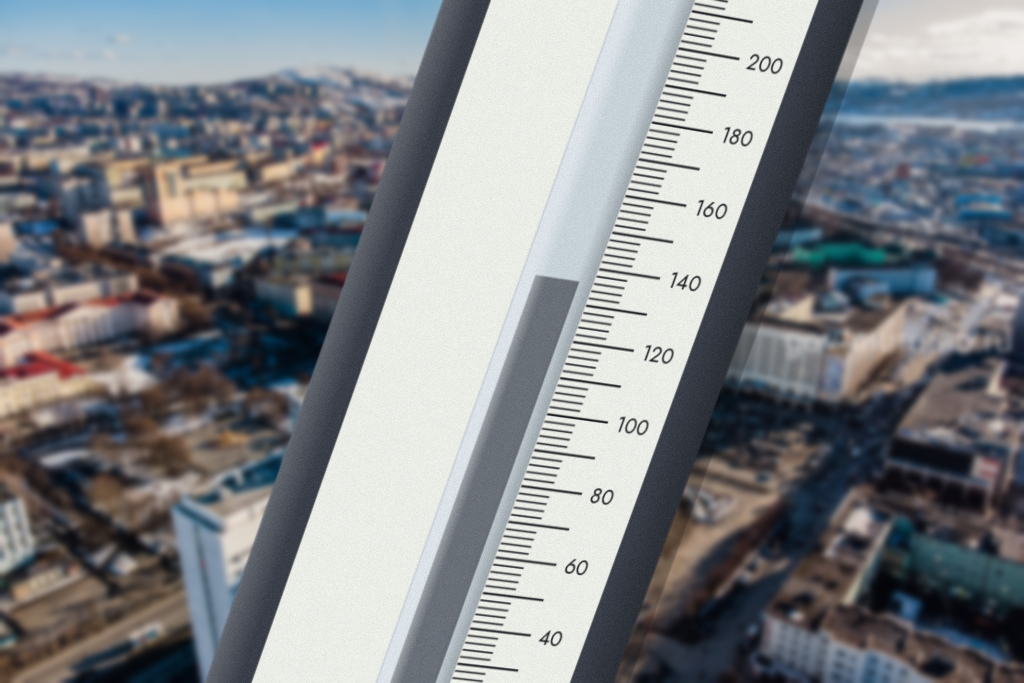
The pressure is 136,mmHg
